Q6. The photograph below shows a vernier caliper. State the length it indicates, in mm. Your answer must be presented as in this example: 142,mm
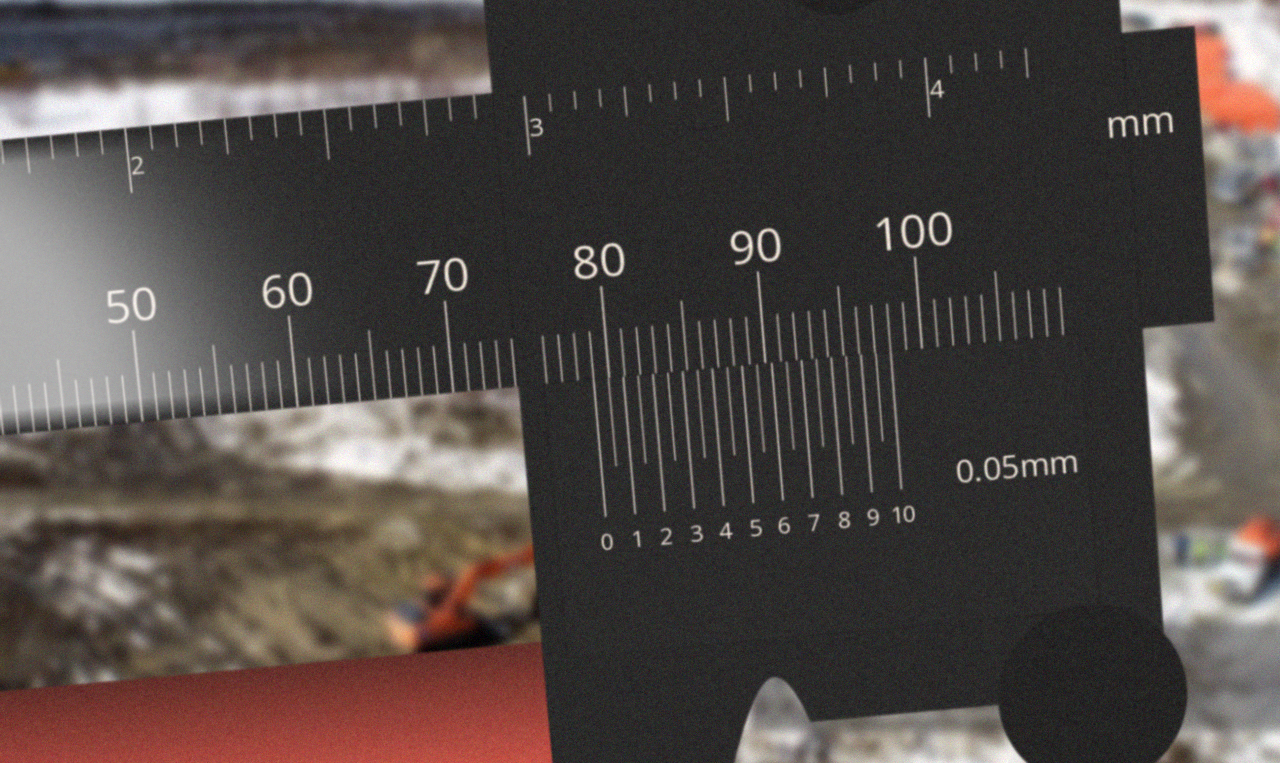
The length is 79.0,mm
